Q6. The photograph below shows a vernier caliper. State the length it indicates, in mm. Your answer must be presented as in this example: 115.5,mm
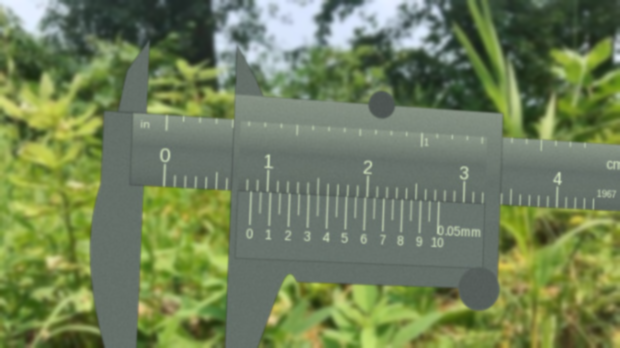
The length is 8.4,mm
